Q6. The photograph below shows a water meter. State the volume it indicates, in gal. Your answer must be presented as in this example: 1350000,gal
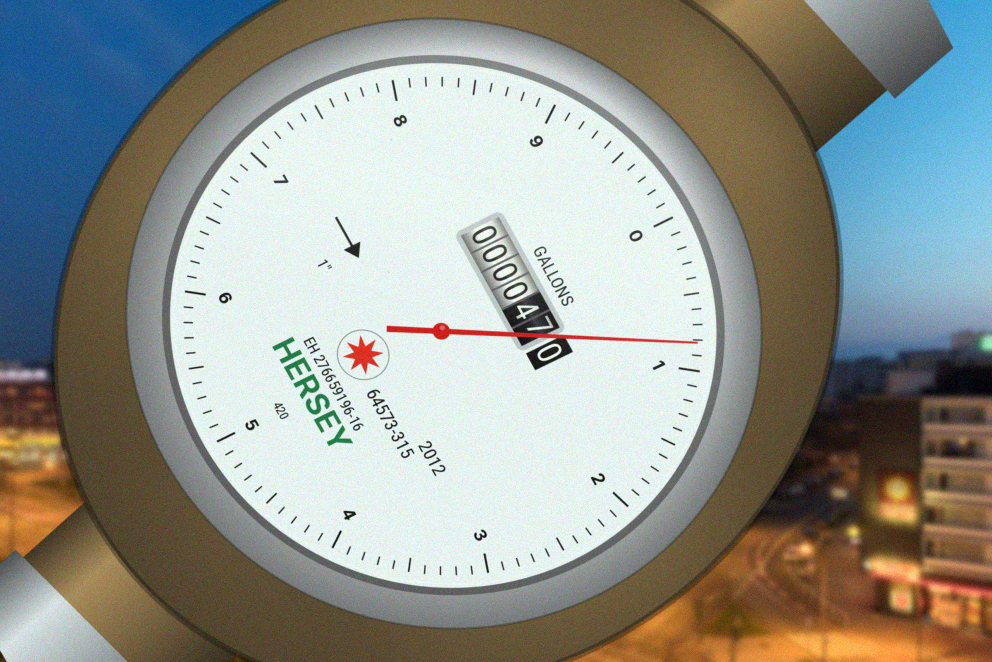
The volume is 470.8,gal
